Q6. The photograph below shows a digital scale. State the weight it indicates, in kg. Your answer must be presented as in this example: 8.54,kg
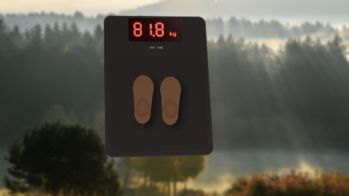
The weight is 81.8,kg
